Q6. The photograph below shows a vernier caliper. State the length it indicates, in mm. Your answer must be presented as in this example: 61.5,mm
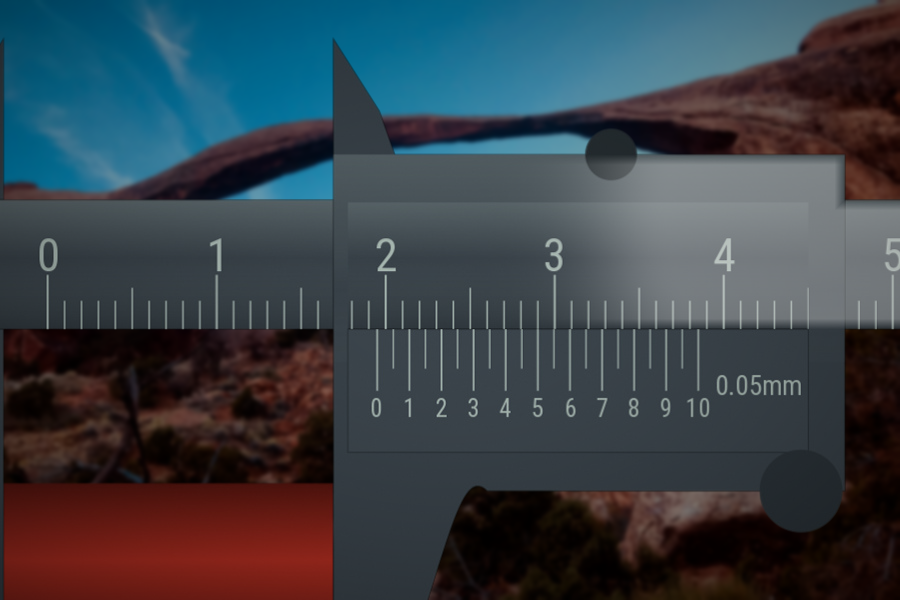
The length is 19.5,mm
